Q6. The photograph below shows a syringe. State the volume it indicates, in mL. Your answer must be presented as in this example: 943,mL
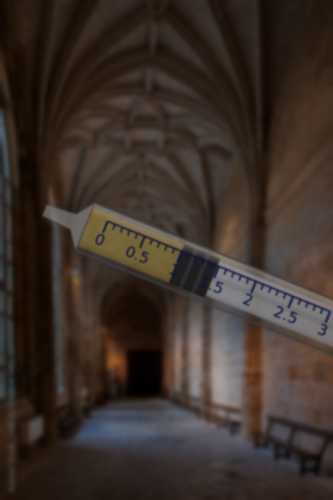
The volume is 1,mL
